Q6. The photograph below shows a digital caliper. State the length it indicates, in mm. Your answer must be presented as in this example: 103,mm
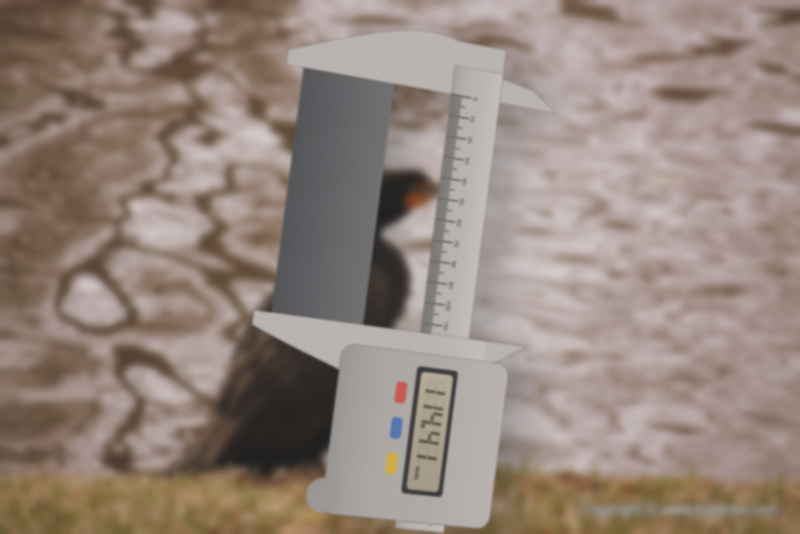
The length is 114.41,mm
